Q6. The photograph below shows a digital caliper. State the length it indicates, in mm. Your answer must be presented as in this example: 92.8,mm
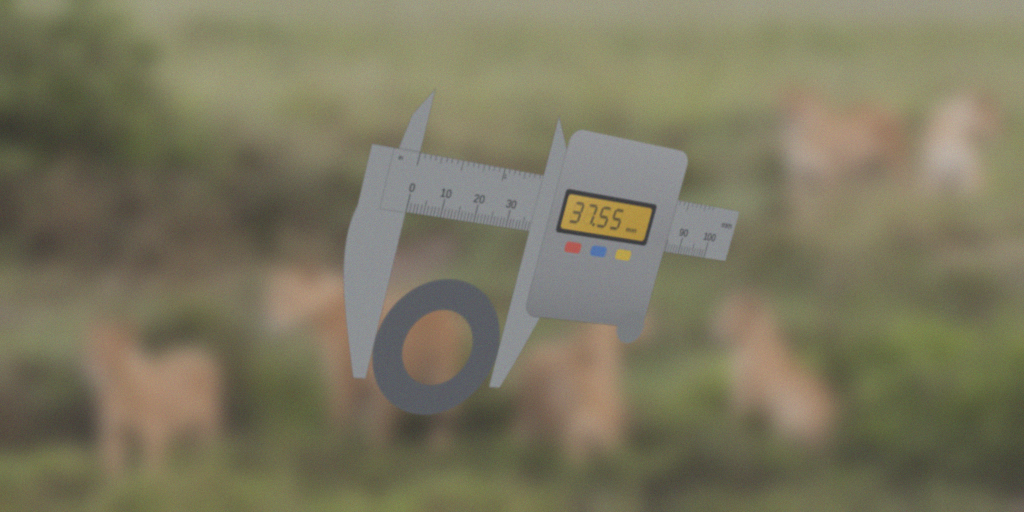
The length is 37.55,mm
